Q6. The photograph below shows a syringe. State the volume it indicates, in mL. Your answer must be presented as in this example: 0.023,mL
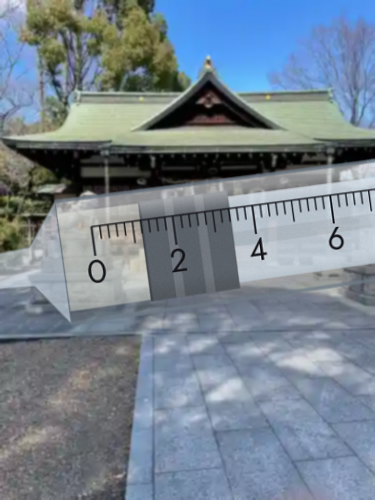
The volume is 1.2,mL
